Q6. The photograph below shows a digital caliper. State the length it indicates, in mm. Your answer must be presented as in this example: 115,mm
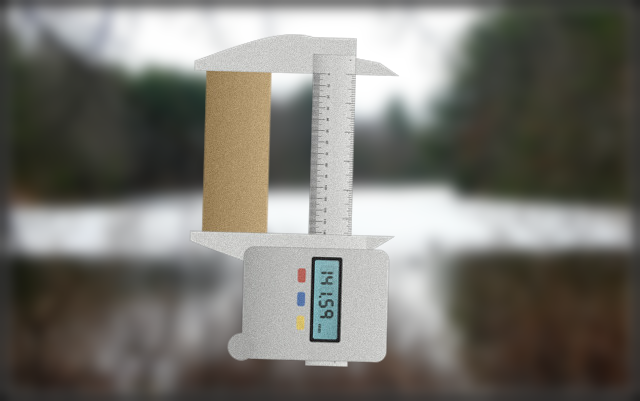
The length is 141.59,mm
